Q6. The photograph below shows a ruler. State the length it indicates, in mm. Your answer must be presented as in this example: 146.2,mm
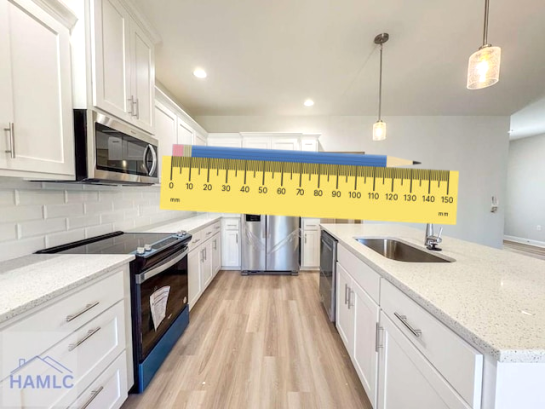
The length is 135,mm
